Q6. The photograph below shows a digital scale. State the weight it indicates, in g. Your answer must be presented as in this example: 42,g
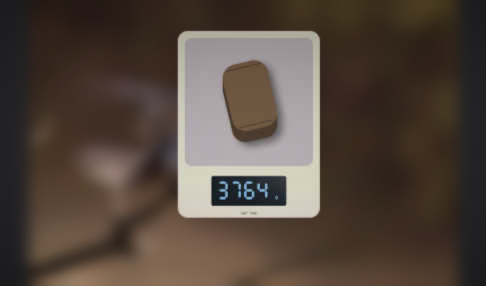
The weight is 3764,g
